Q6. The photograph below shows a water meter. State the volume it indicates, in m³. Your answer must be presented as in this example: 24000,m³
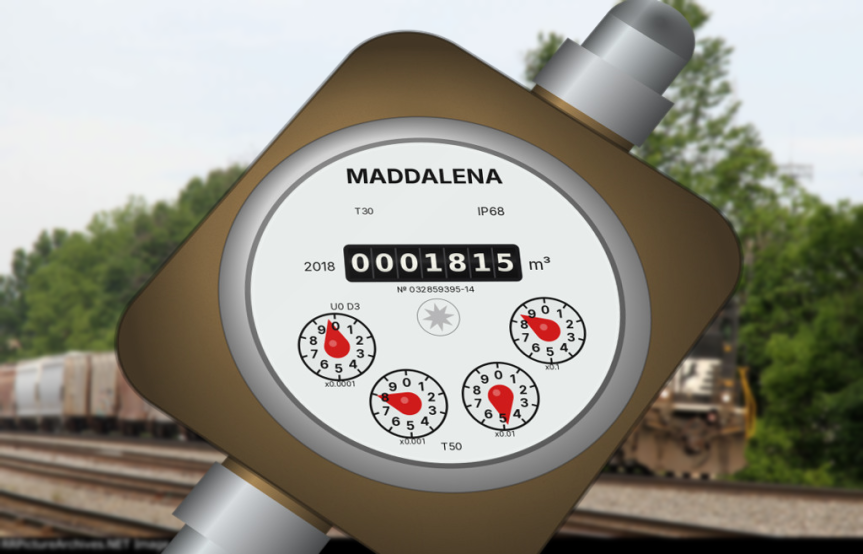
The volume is 1815.8479,m³
